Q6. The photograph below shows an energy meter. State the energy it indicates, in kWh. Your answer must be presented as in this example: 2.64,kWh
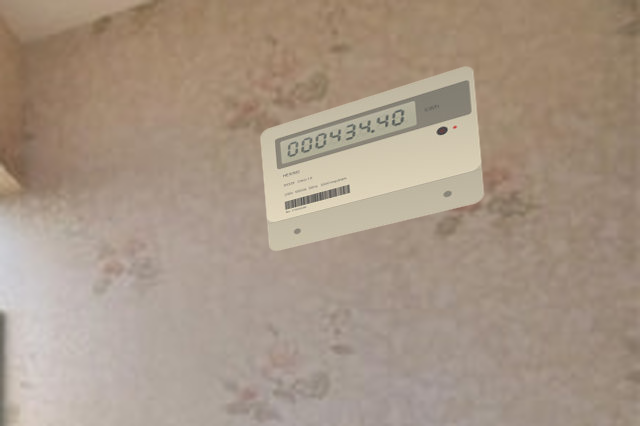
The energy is 434.40,kWh
